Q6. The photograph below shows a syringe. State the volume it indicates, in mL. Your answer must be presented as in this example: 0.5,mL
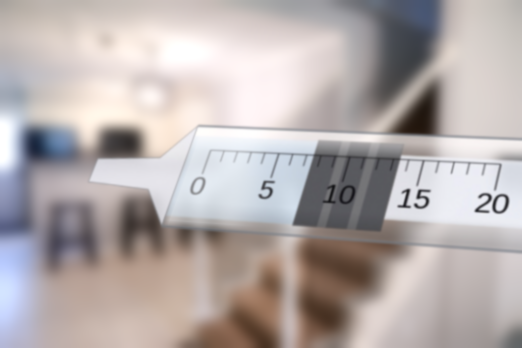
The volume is 7.5,mL
